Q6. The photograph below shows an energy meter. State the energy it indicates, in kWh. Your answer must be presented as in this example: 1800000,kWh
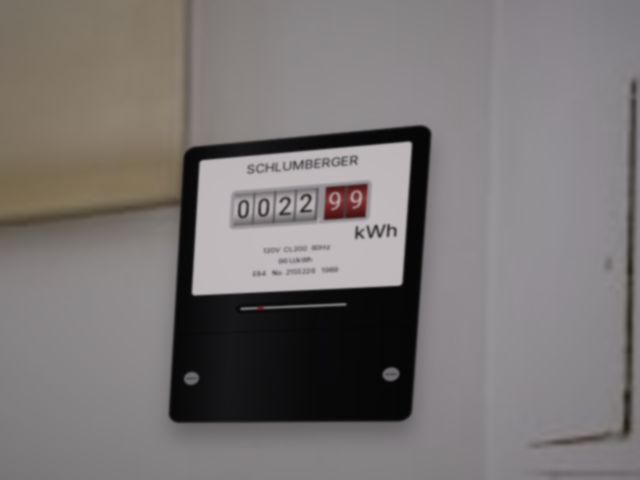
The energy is 22.99,kWh
